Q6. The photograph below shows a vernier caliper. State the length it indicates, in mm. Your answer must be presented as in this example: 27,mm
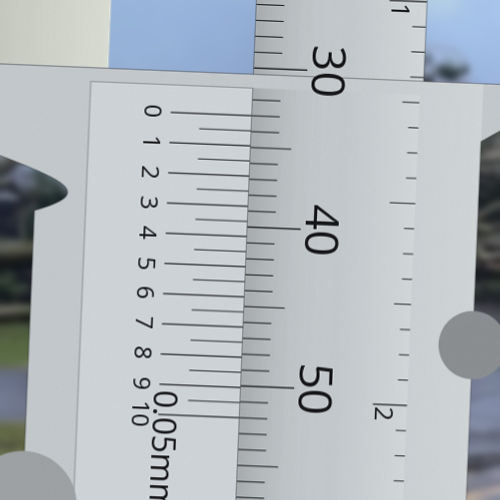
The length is 33.0,mm
